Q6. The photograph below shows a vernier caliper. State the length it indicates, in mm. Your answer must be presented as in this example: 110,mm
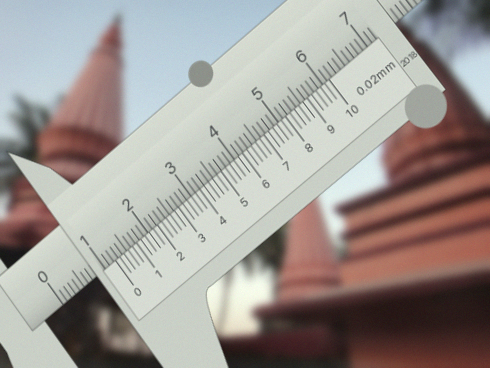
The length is 12.4,mm
